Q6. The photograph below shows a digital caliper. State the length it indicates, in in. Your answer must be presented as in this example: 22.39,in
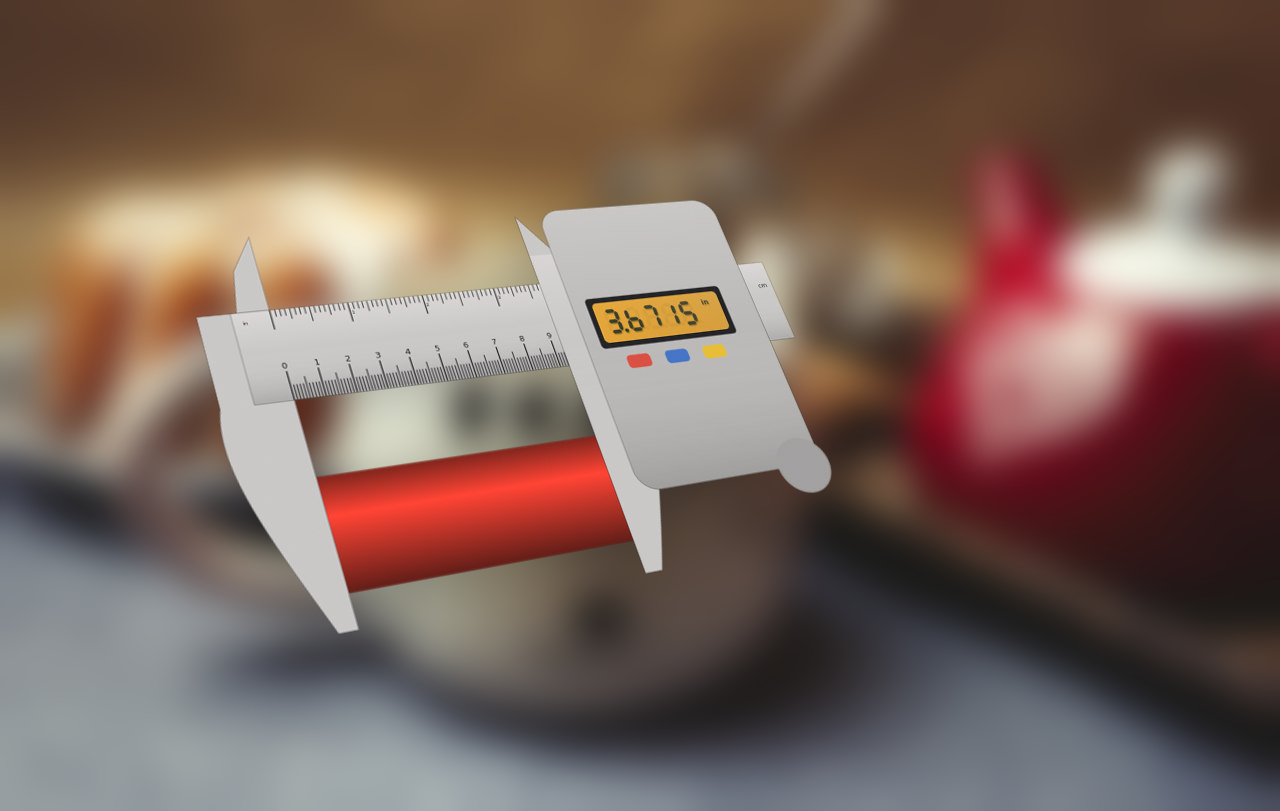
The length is 3.6715,in
